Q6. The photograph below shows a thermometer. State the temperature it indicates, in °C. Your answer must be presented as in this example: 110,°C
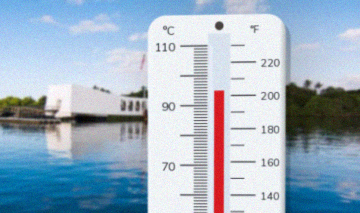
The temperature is 95,°C
